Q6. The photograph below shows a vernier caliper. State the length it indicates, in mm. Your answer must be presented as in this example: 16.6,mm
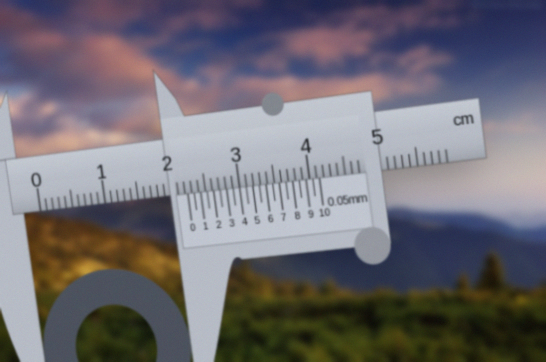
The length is 22.4,mm
